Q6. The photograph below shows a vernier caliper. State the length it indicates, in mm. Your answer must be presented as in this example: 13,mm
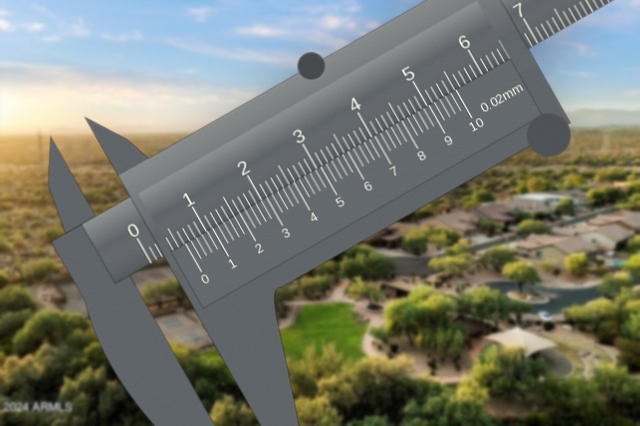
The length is 6.2,mm
